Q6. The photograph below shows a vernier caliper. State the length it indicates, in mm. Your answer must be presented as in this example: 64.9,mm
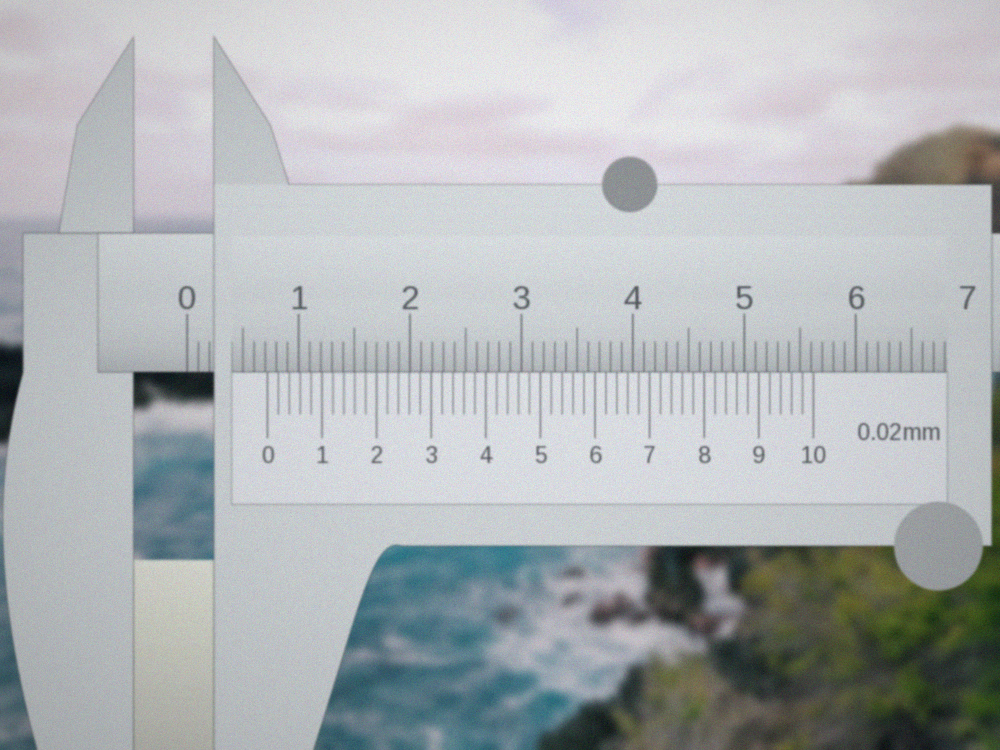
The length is 7.2,mm
